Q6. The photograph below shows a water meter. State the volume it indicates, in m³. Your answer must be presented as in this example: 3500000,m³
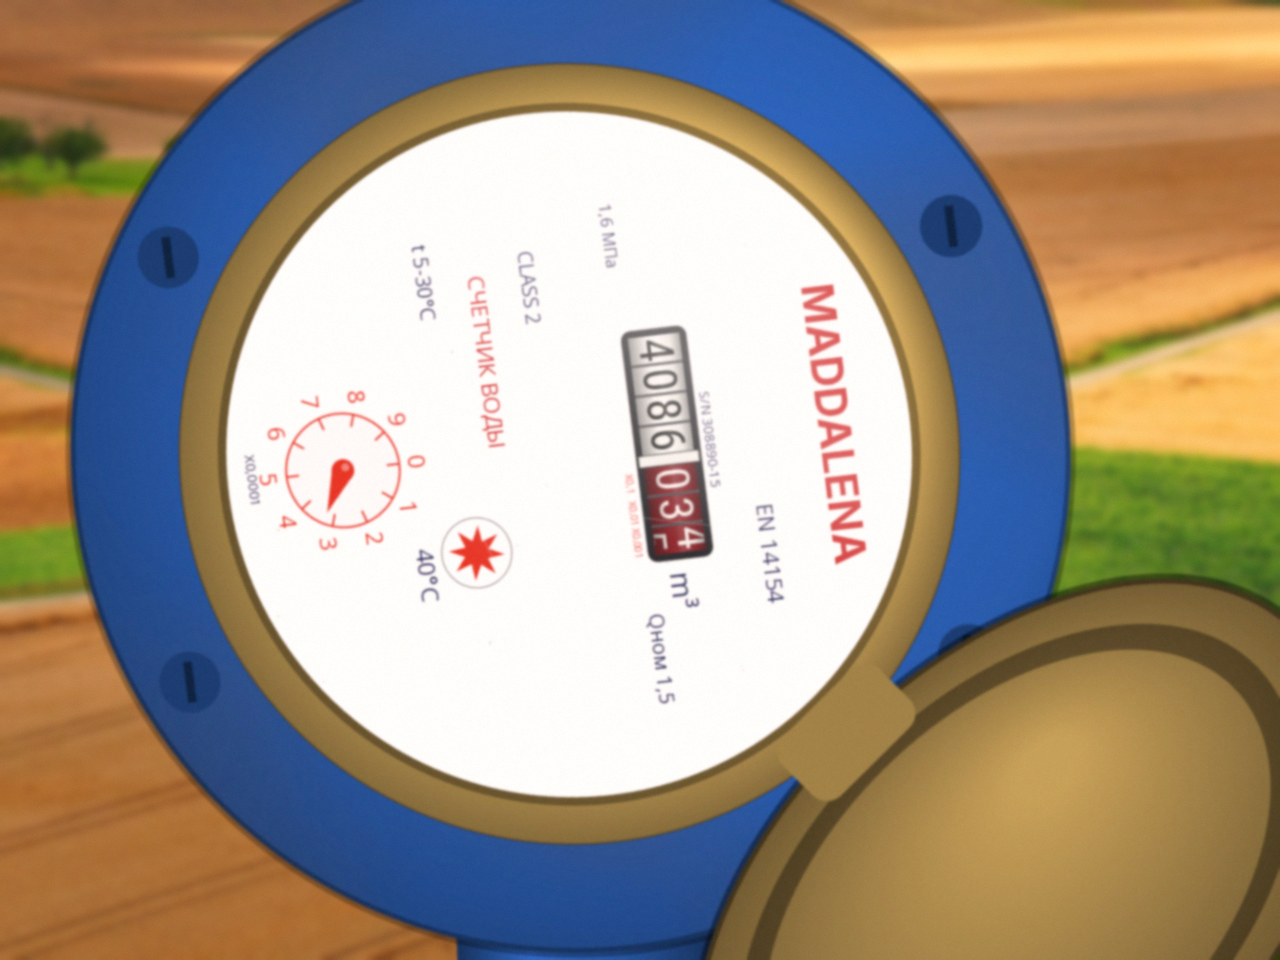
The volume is 4086.0343,m³
